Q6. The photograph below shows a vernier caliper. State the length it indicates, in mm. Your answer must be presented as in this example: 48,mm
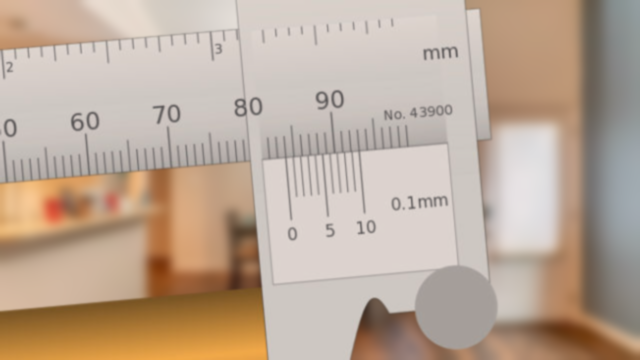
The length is 84.0,mm
